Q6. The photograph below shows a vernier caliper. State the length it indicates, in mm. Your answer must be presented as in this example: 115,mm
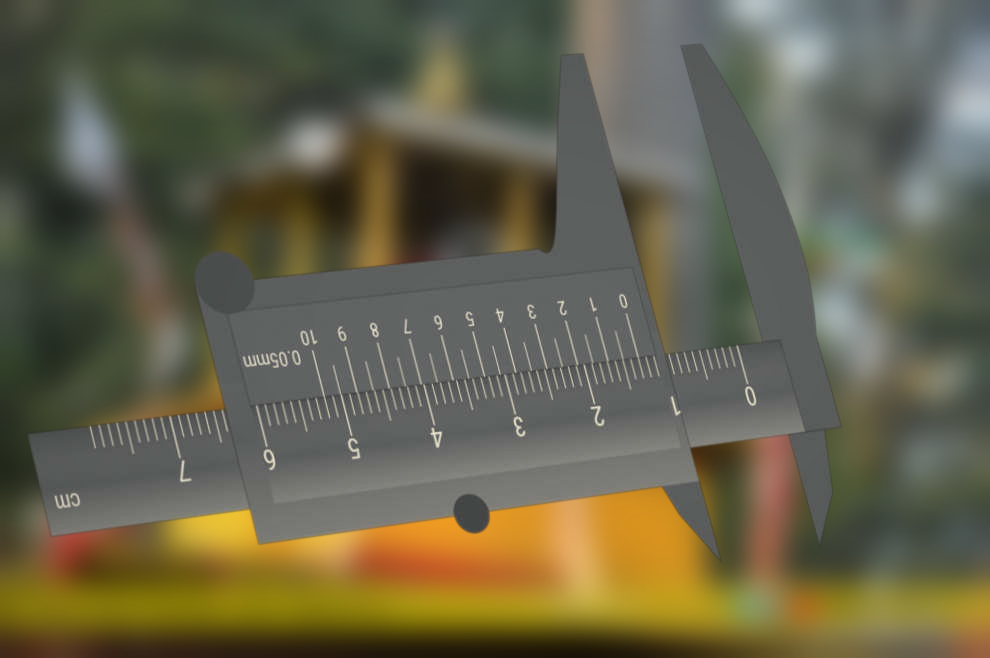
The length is 13.0,mm
